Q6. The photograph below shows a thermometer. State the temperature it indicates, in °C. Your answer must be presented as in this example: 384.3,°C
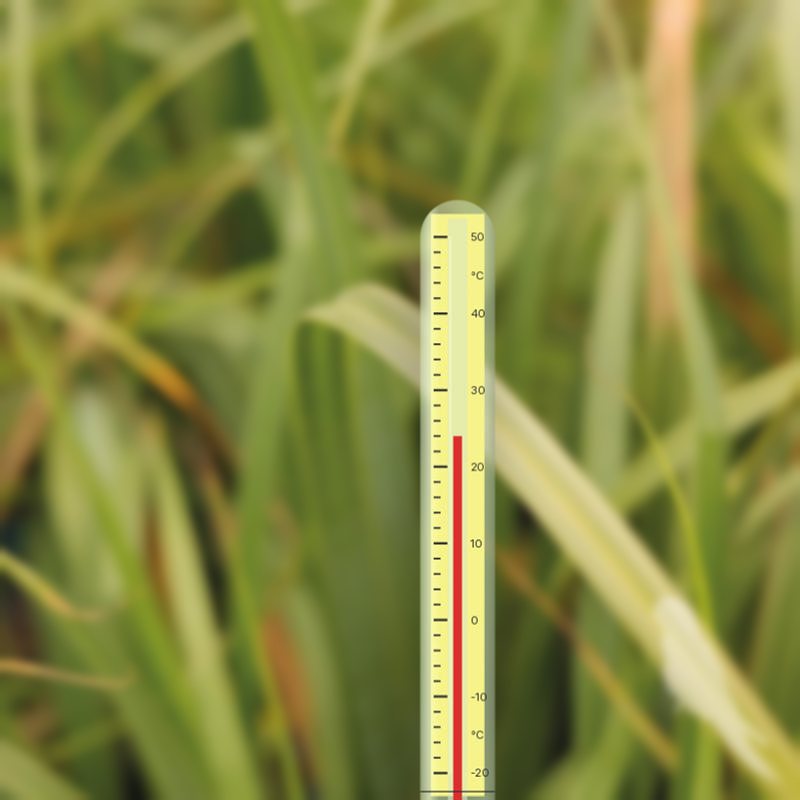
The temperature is 24,°C
